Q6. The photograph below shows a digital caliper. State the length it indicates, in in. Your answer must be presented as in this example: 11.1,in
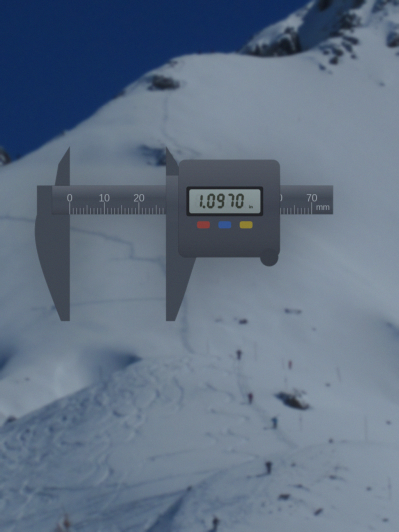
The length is 1.0970,in
